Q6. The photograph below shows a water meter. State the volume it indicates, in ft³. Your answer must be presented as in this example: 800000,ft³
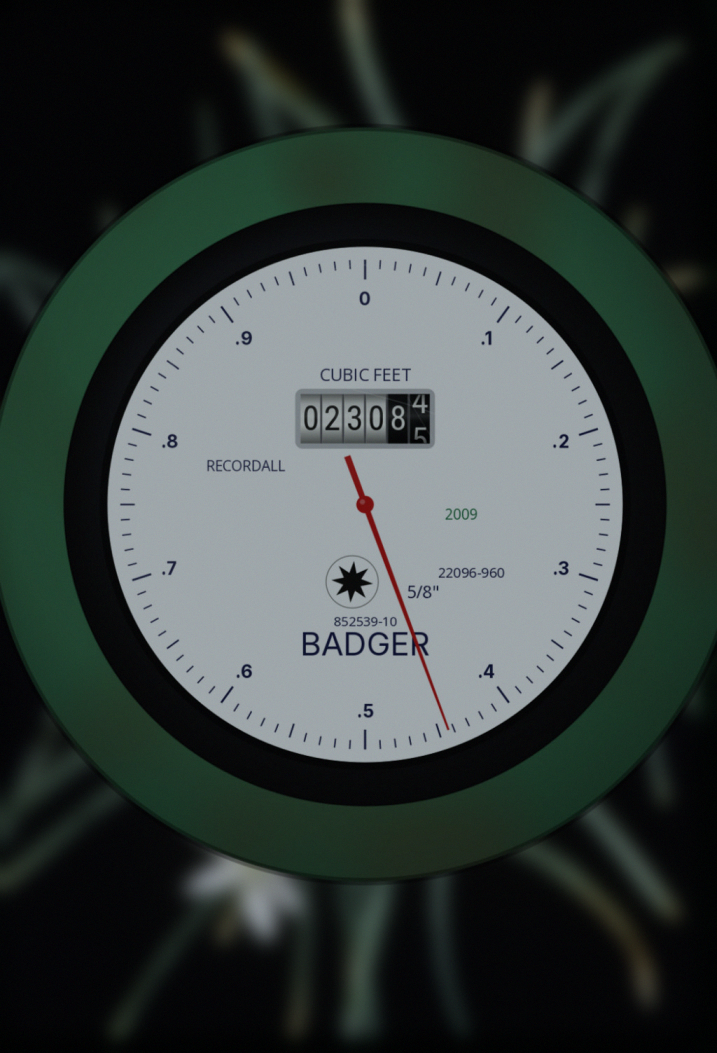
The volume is 23084.44,ft³
